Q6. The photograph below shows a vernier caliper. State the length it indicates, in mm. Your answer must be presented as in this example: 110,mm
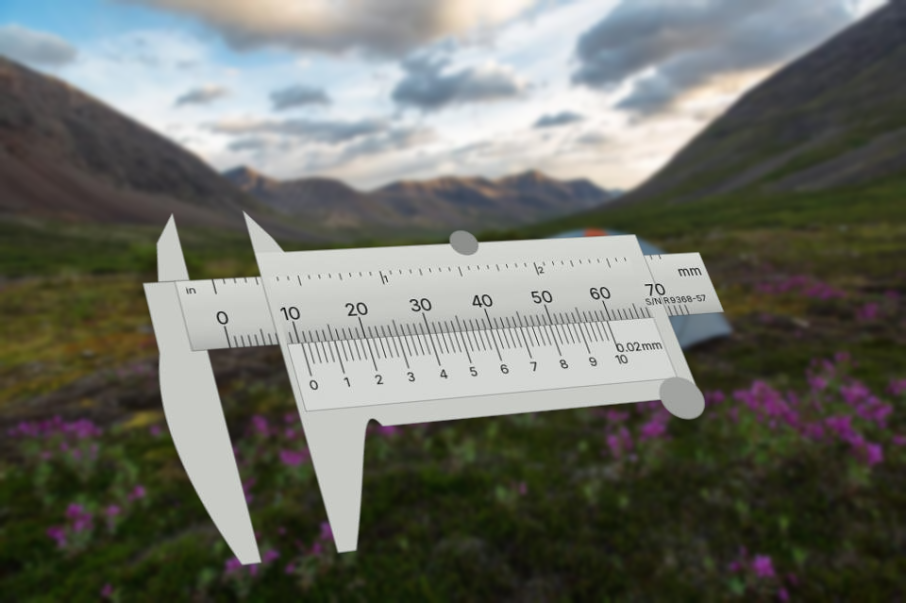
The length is 10.4,mm
